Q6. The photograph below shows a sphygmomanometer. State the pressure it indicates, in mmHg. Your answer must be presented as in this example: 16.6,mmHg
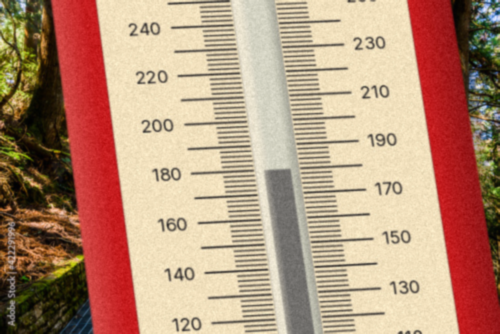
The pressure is 180,mmHg
